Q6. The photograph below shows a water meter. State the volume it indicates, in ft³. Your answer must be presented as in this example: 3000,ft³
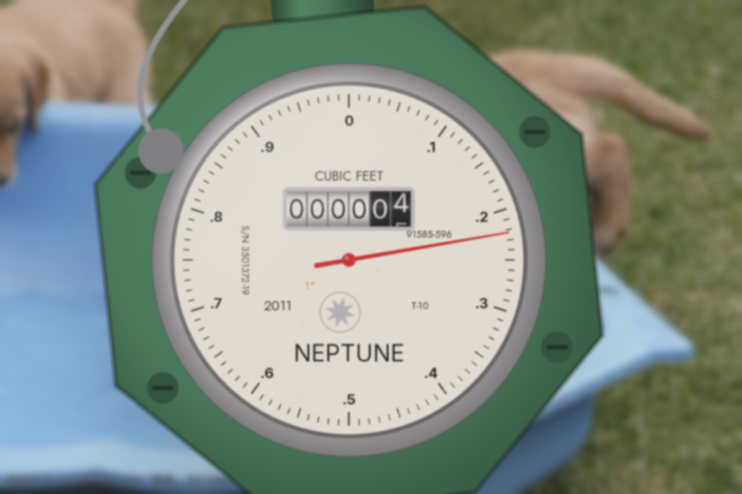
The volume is 4.22,ft³
